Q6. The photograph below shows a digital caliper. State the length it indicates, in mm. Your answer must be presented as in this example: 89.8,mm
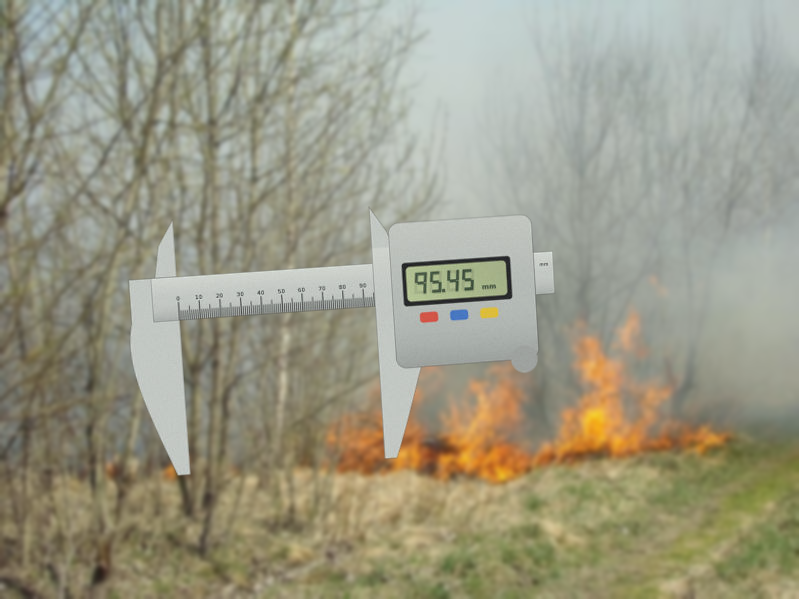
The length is 95.45,mm
